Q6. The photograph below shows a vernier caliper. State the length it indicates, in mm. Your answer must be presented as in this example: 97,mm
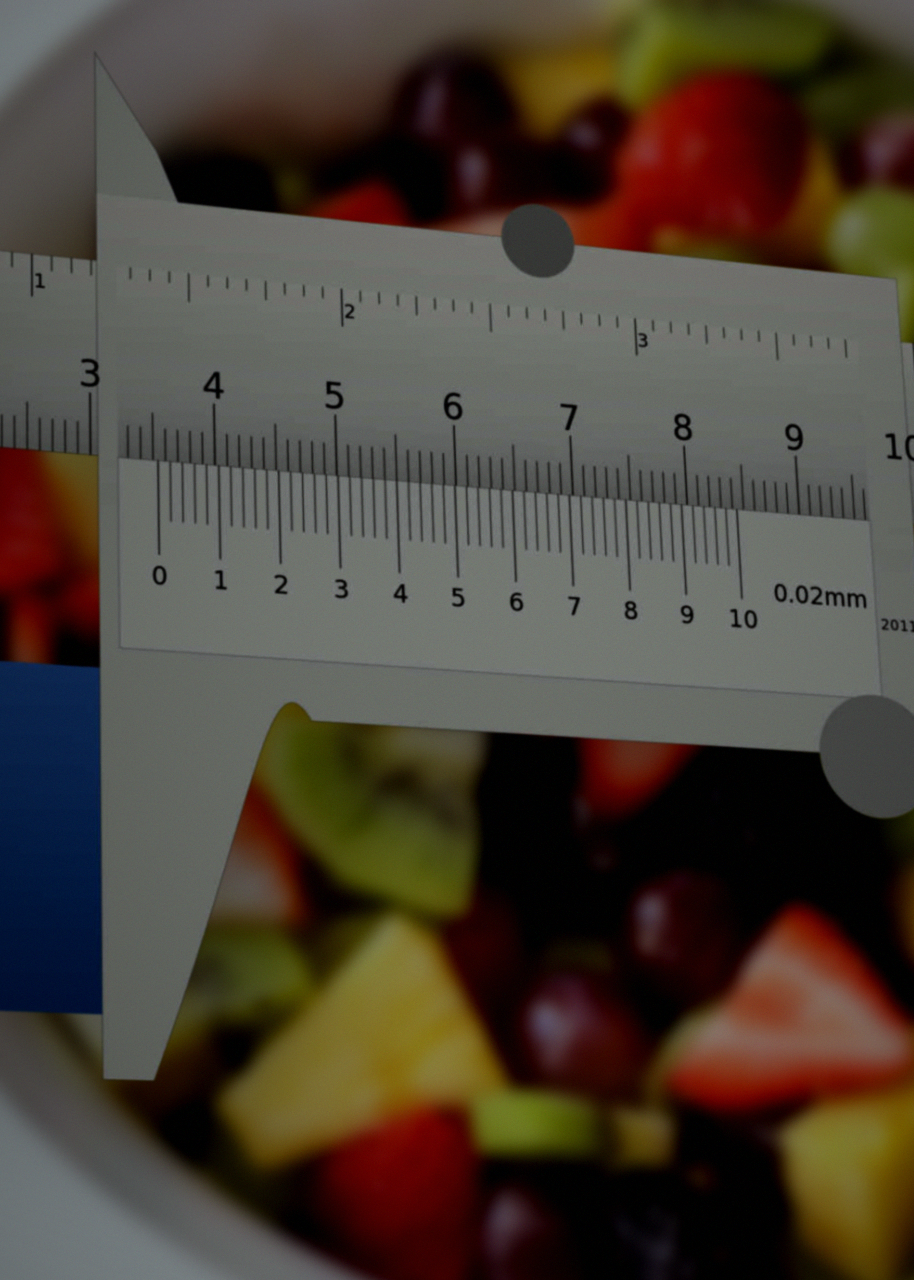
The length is 35.4,mm
